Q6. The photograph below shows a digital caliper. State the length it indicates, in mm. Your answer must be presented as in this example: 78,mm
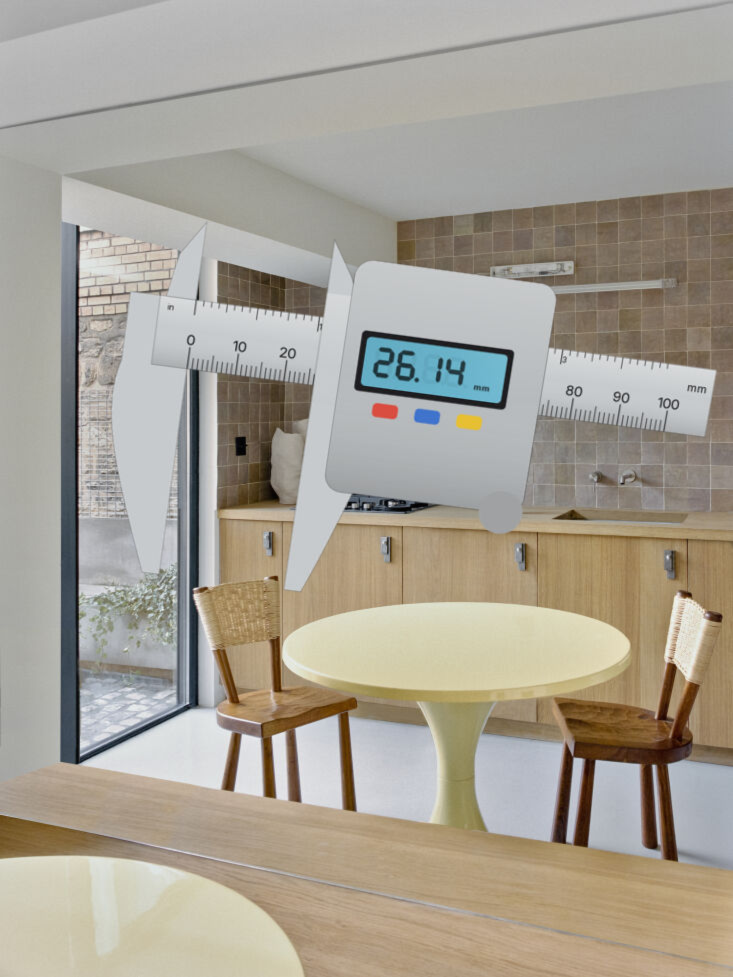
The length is 26.14,mm
